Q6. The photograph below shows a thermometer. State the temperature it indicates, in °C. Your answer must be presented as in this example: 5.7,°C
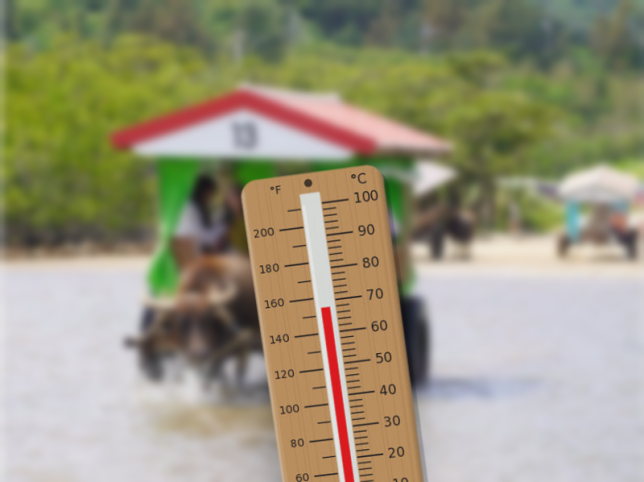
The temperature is 68,°C
